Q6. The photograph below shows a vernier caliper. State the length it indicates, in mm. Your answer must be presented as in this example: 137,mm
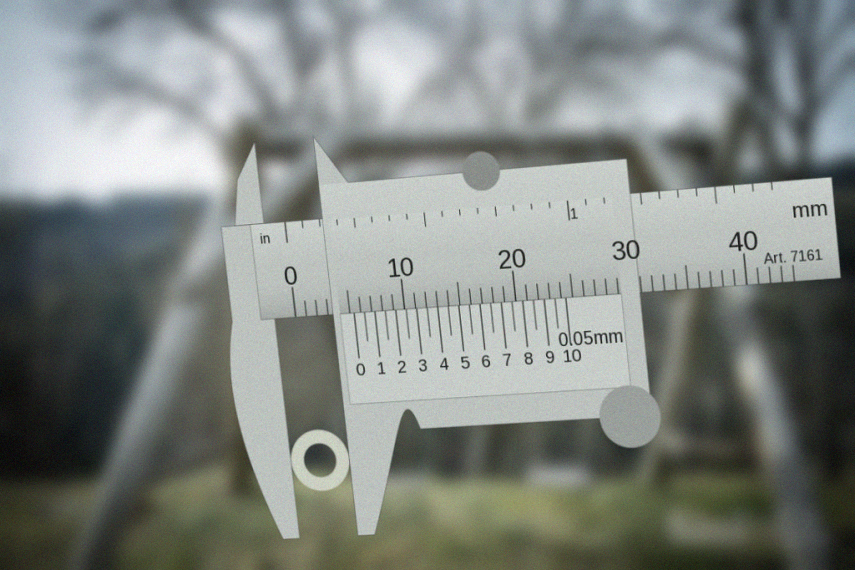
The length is 5.4,mm
